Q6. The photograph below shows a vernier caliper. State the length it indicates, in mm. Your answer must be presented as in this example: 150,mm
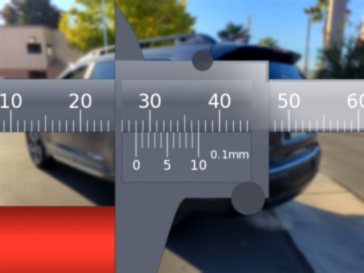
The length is 28.0,mm
